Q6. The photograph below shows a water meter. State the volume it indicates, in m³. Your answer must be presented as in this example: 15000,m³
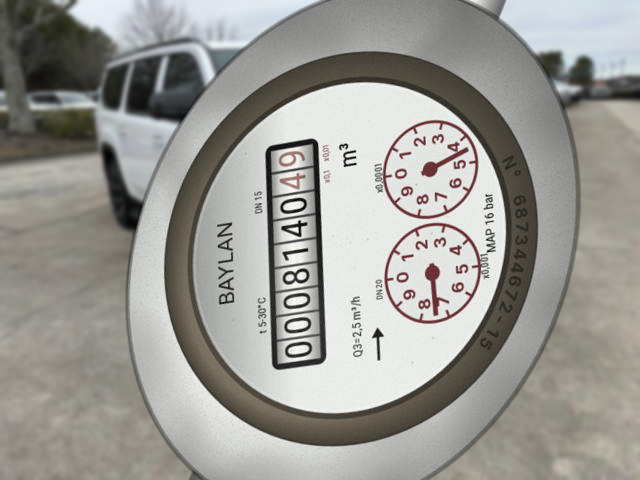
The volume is 8140.4974,m³
